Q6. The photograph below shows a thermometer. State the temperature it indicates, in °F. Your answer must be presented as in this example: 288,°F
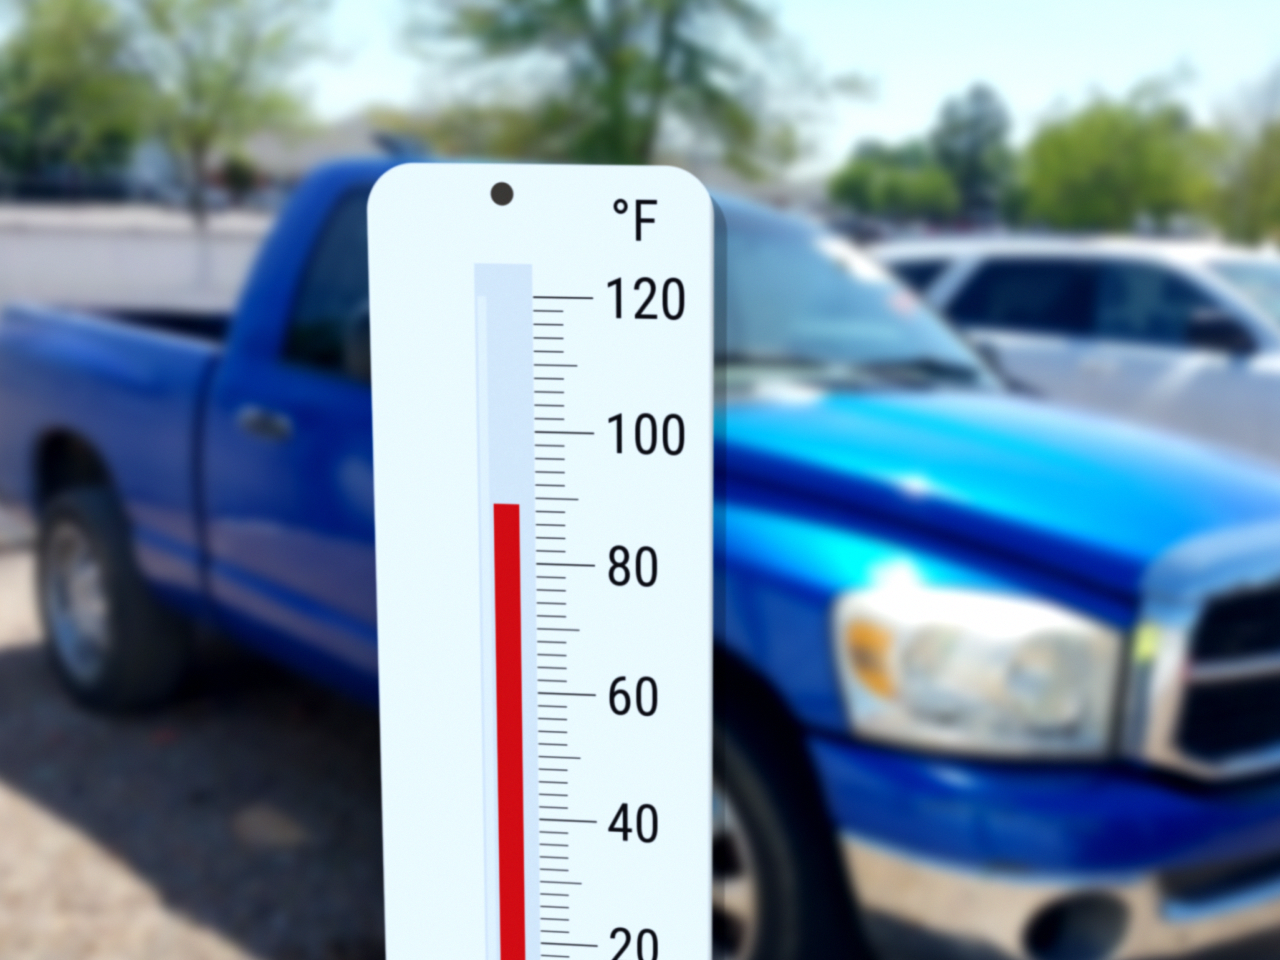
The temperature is 89,°F
